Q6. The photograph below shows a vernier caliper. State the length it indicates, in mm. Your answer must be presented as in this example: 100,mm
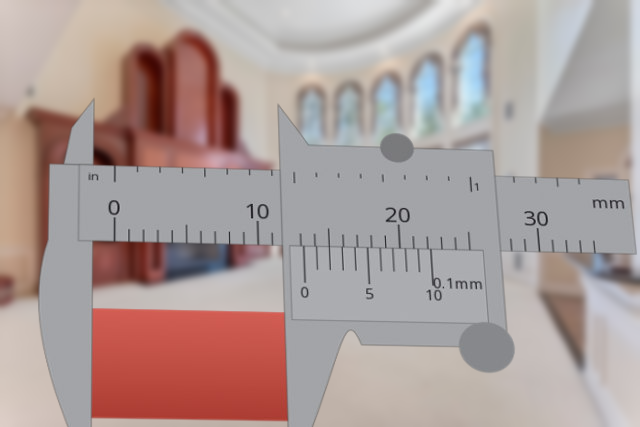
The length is 13.2,mm
